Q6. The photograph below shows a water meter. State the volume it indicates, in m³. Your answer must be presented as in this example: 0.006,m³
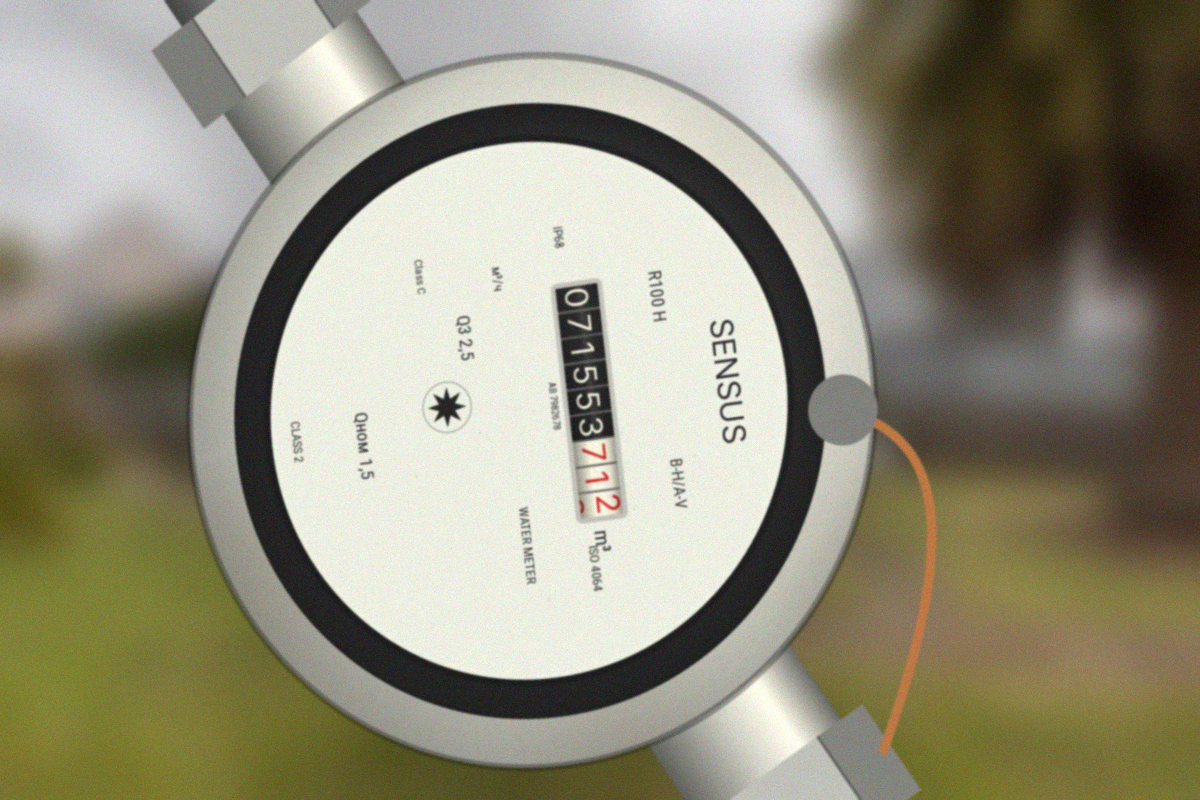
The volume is 71553.712,m³
